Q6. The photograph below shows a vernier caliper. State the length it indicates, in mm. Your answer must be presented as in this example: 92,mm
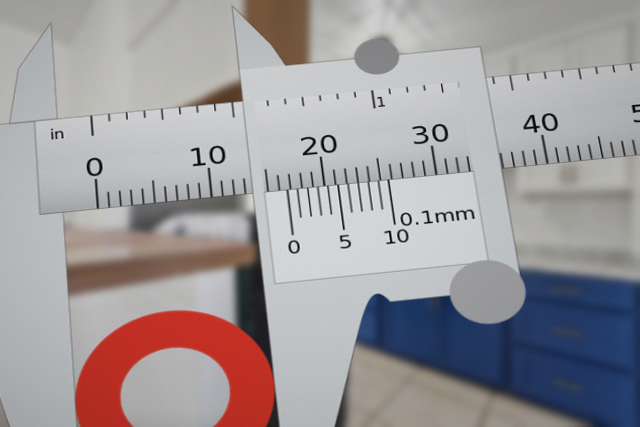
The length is 16.7,mm
